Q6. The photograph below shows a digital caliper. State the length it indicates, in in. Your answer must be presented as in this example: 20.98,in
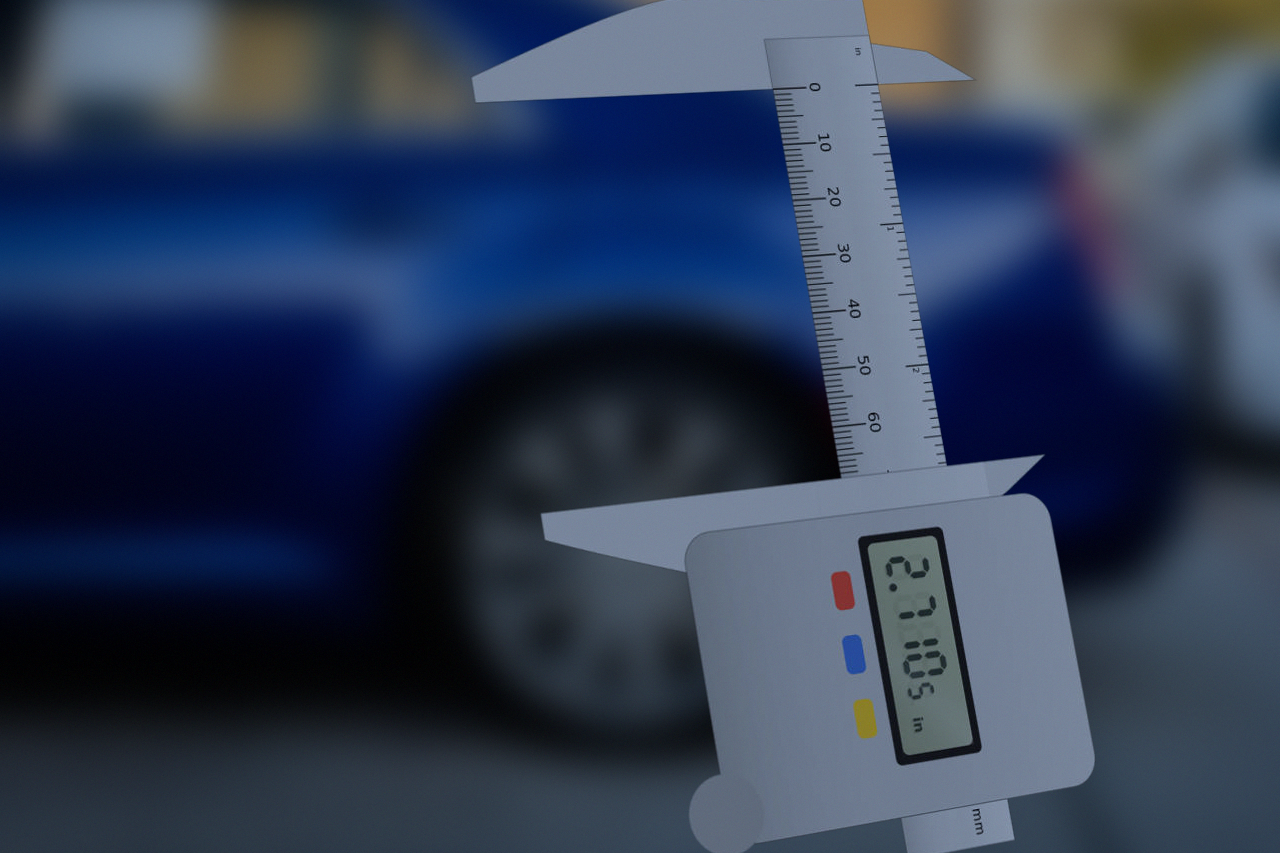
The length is 2.7105,in
